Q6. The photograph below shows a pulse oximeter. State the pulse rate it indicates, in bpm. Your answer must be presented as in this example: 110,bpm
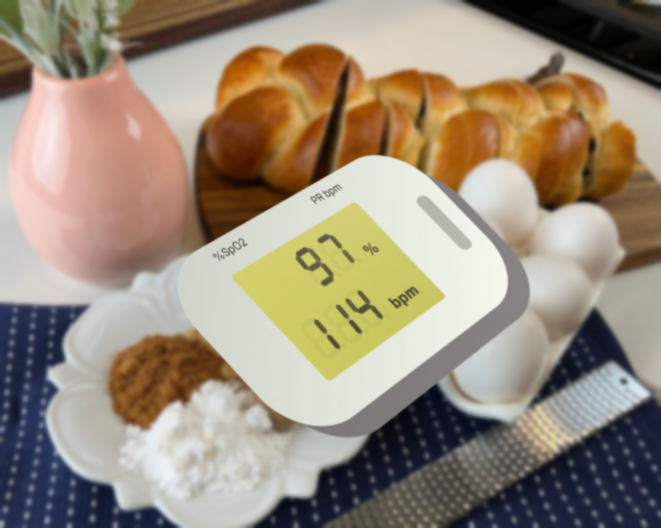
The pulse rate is 114,bpm
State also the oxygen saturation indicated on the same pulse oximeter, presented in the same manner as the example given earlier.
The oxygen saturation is 97,%
